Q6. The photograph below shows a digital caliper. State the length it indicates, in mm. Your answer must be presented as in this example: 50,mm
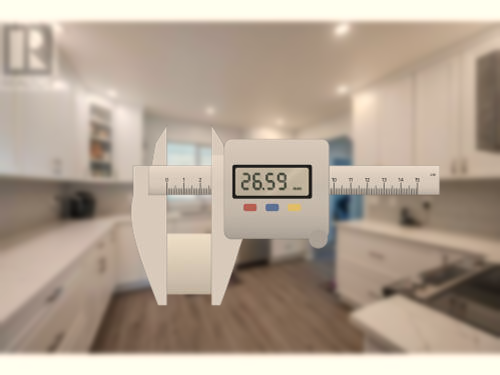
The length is 26.59,mm
